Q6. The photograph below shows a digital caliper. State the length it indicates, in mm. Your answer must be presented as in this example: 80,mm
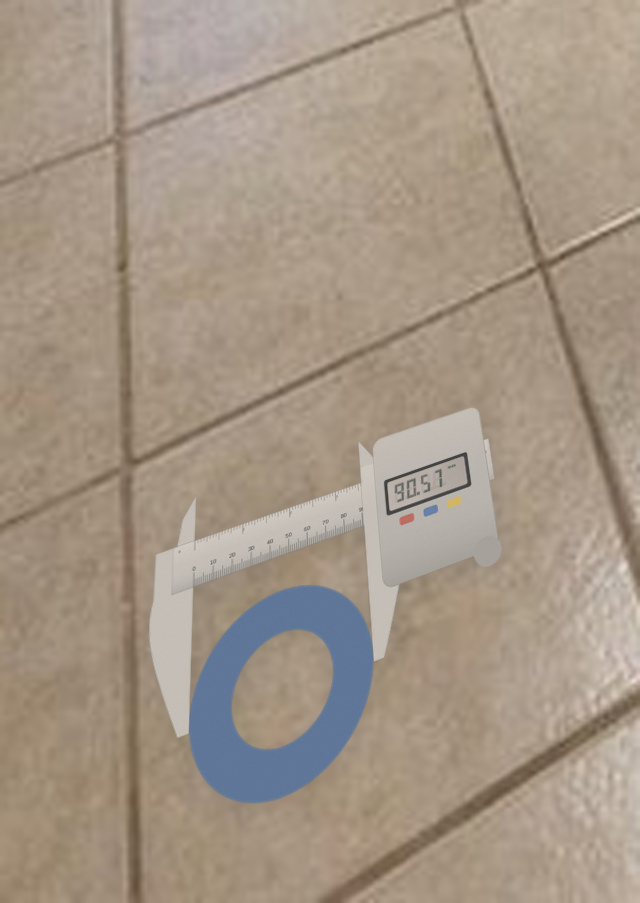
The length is 90.57,mm
